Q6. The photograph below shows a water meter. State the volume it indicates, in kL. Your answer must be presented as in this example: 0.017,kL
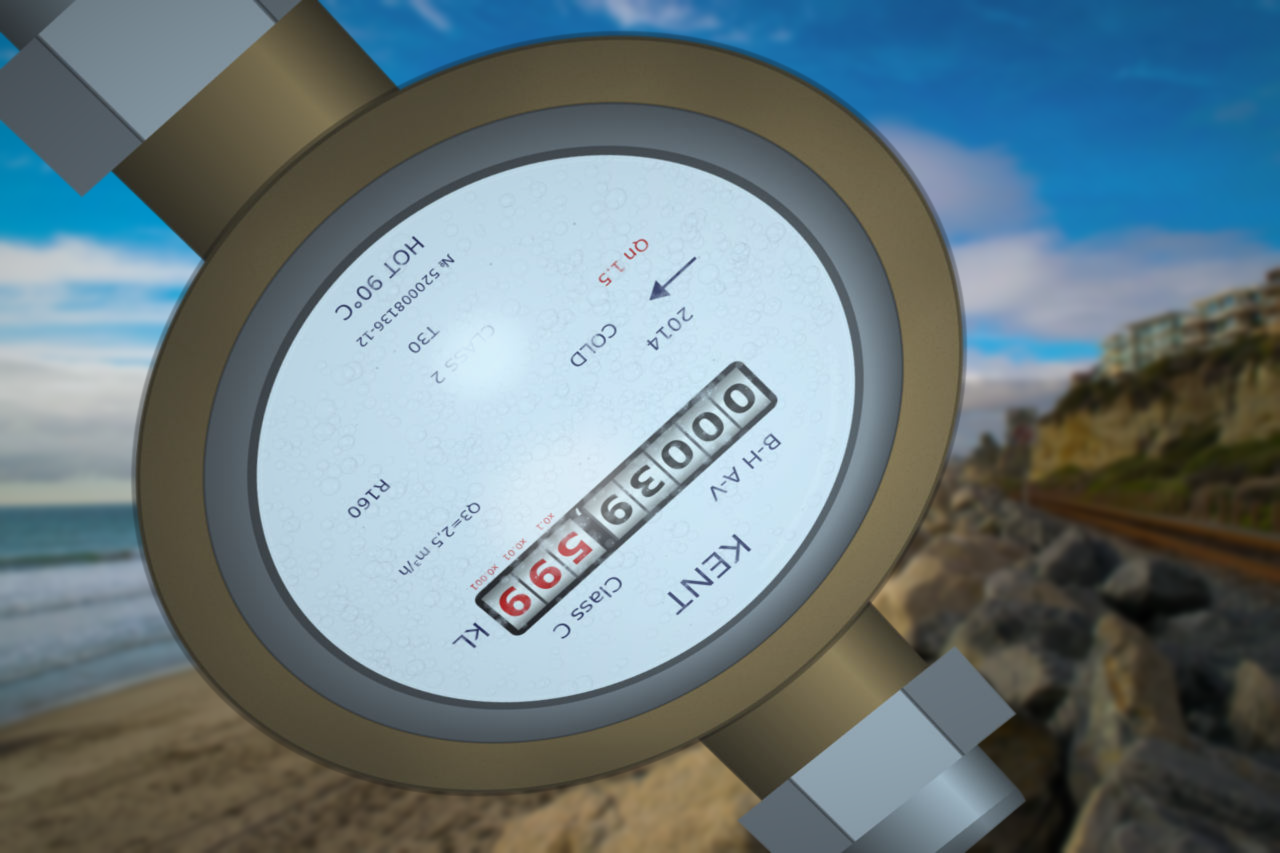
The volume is 39.599,kL
